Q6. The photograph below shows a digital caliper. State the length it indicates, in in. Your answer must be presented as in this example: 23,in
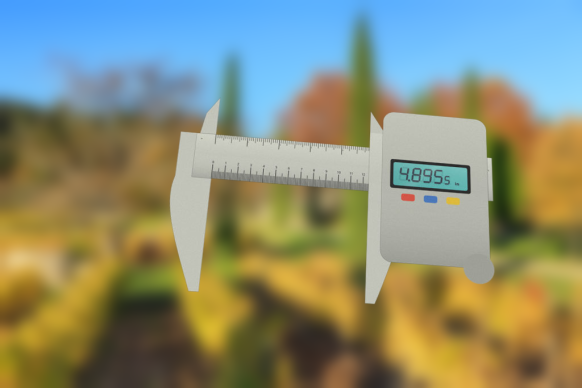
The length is 4.8955,in
